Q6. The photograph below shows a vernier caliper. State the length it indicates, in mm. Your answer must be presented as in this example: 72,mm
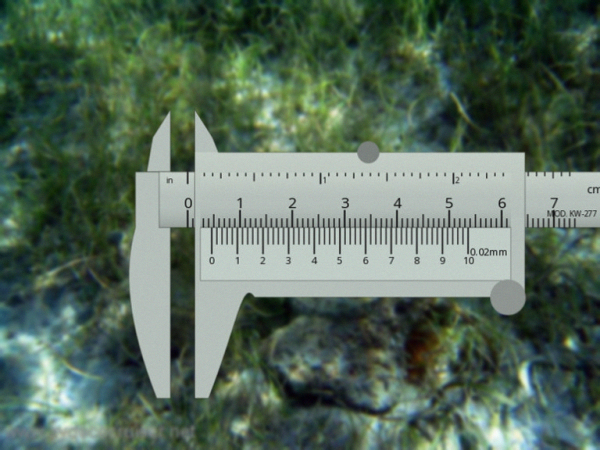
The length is 4.6,mm
